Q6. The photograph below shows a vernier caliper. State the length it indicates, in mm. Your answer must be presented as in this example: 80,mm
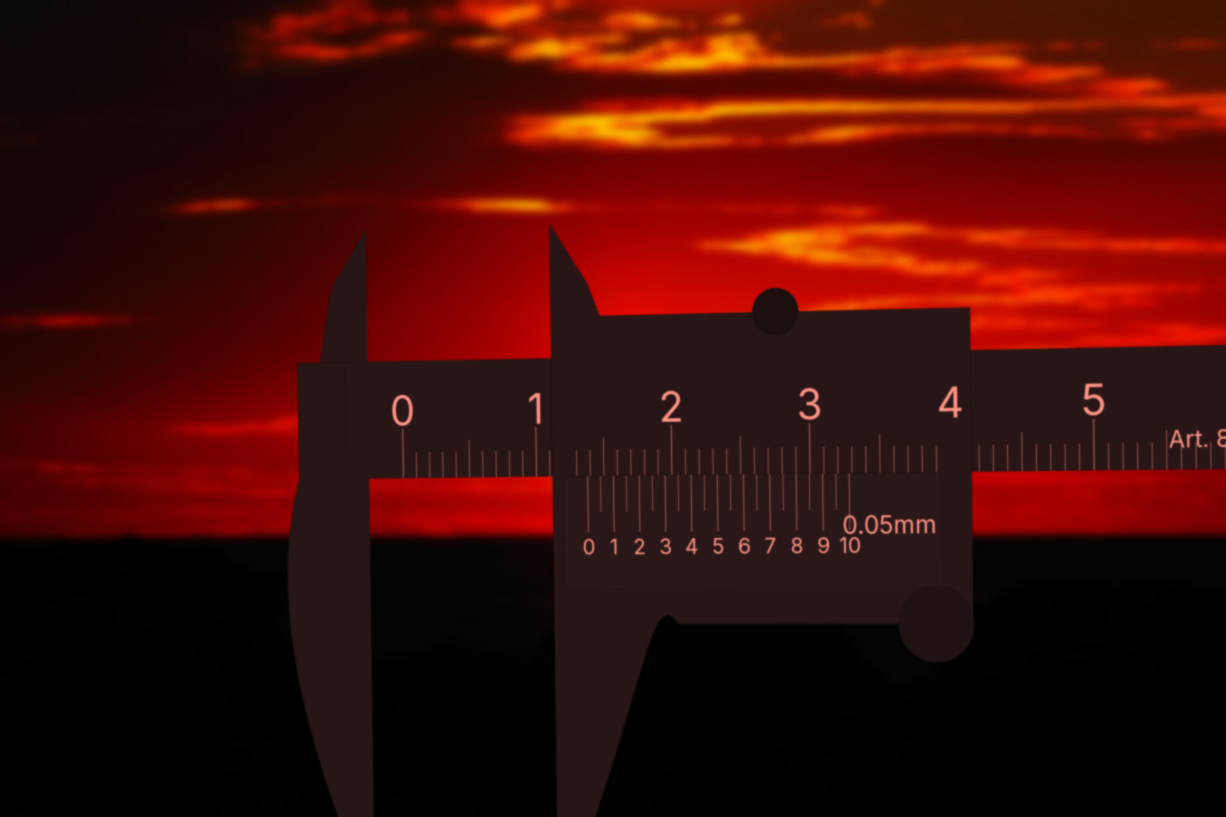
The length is 13.8,mm
